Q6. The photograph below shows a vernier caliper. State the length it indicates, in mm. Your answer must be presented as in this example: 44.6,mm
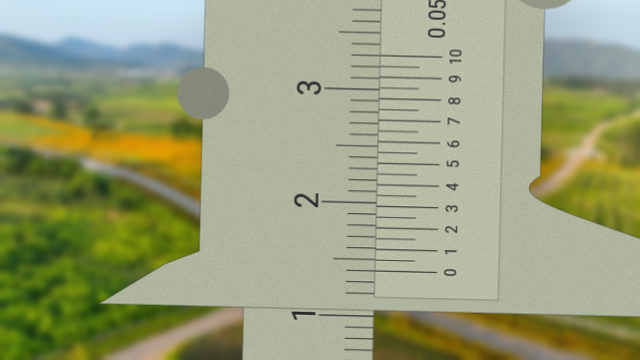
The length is 14.0,mm
